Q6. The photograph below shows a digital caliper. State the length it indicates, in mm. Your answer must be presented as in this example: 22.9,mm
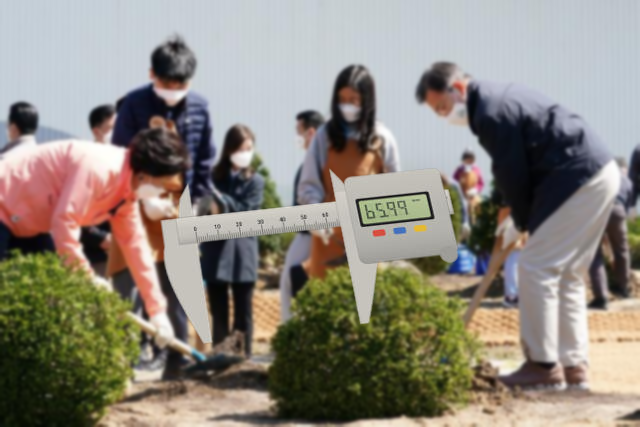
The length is 65.99,mm
